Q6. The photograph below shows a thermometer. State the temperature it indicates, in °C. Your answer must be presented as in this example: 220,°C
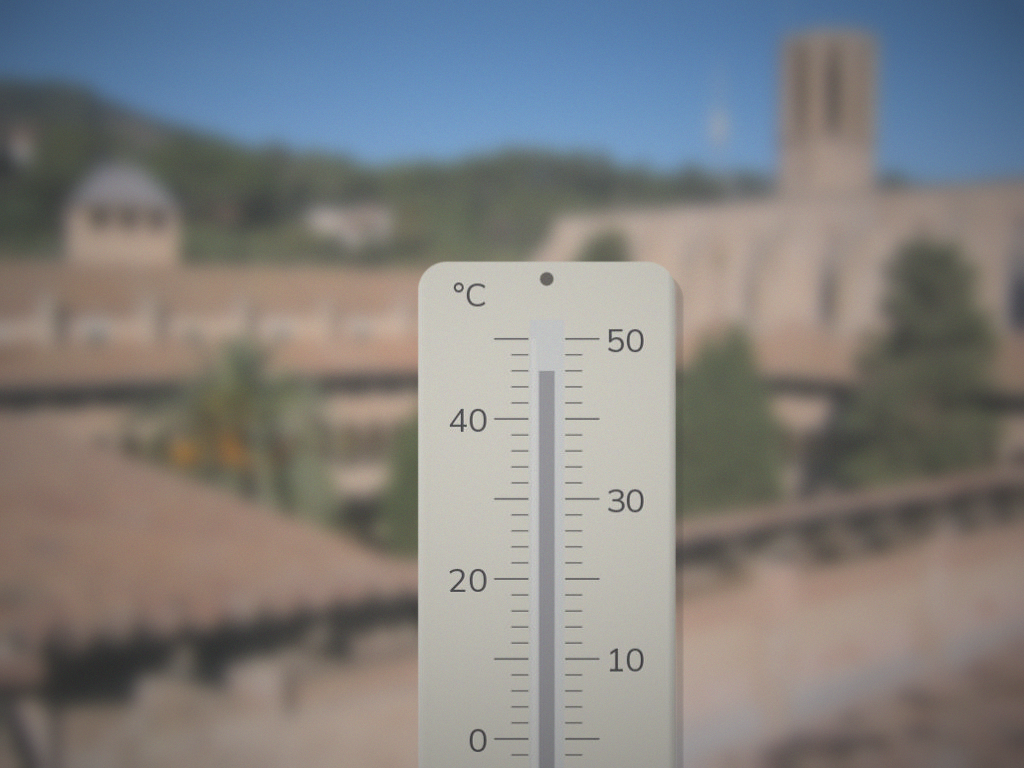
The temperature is 46,°C
